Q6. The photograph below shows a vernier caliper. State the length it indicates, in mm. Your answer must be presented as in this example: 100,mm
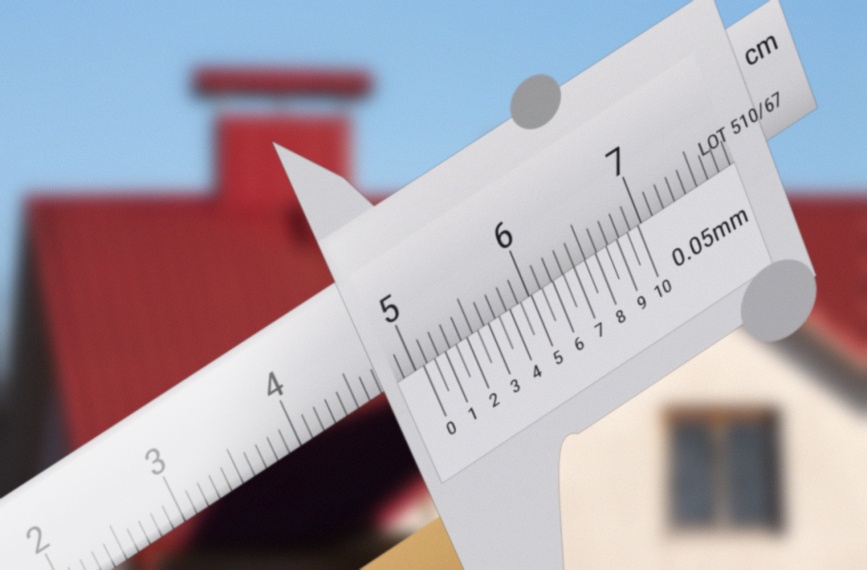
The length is 50.7,mm
